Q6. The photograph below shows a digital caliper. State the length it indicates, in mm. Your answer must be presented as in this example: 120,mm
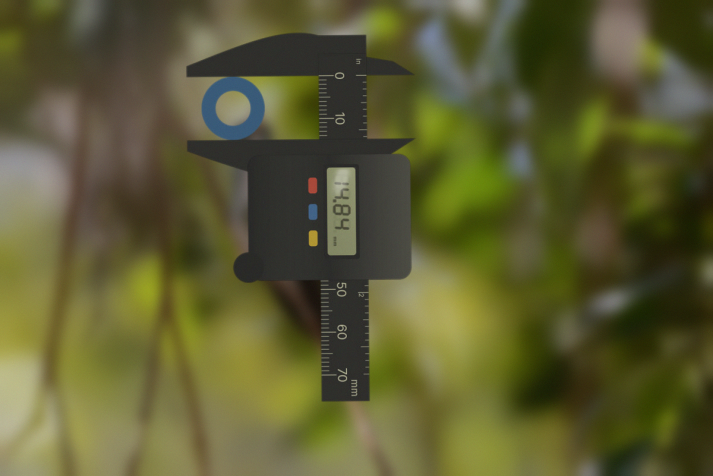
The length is 14.84,mm
